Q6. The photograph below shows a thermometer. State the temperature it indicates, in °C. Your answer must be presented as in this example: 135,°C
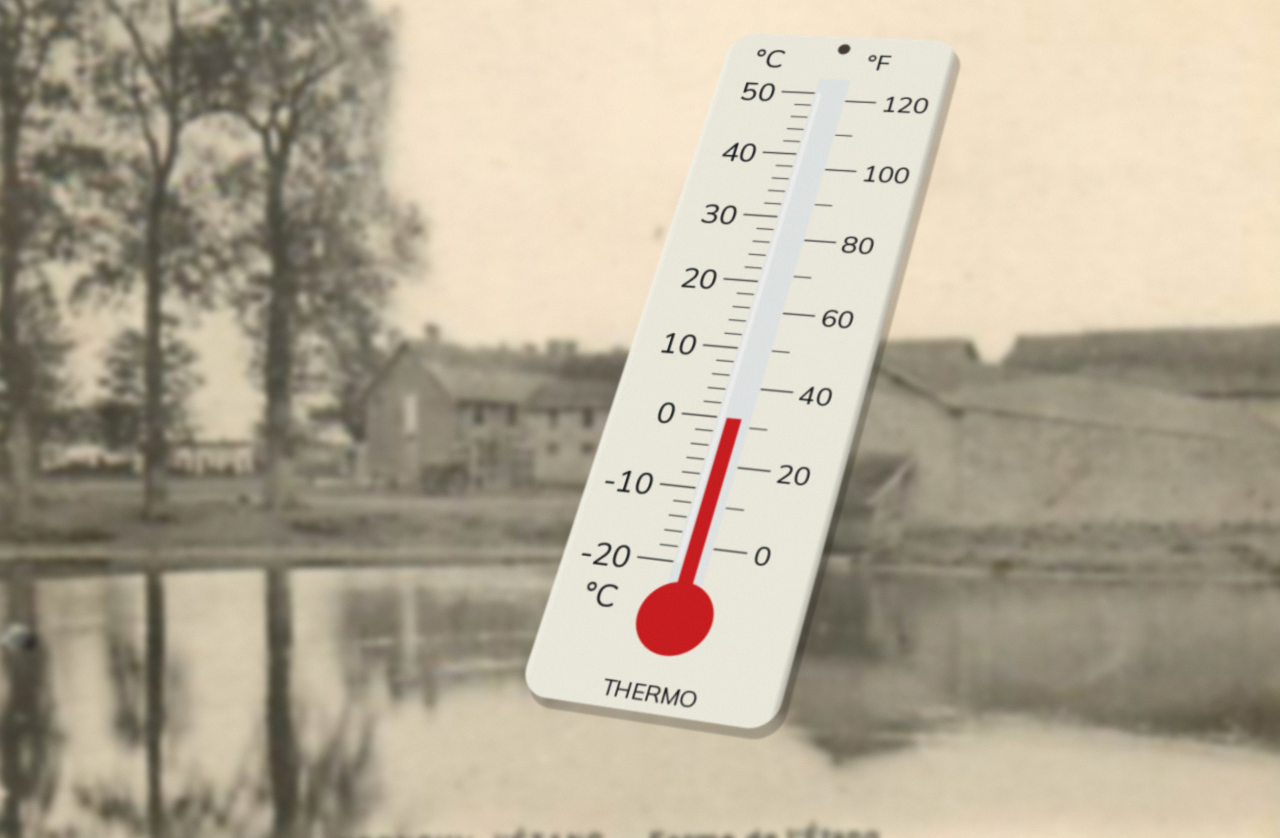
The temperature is 0,°C
